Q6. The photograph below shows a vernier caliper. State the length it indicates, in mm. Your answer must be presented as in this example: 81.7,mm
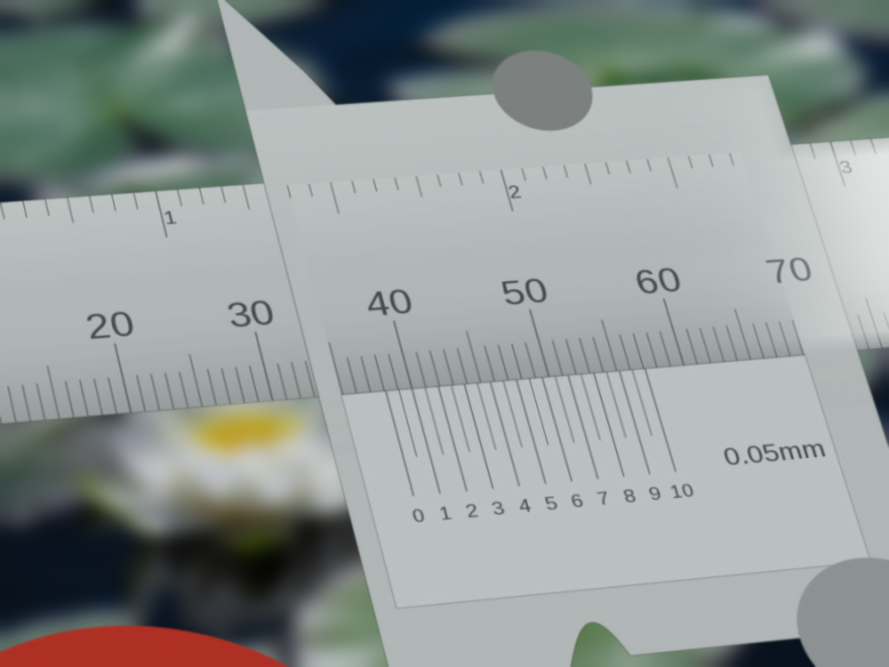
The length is 38.1,mm
